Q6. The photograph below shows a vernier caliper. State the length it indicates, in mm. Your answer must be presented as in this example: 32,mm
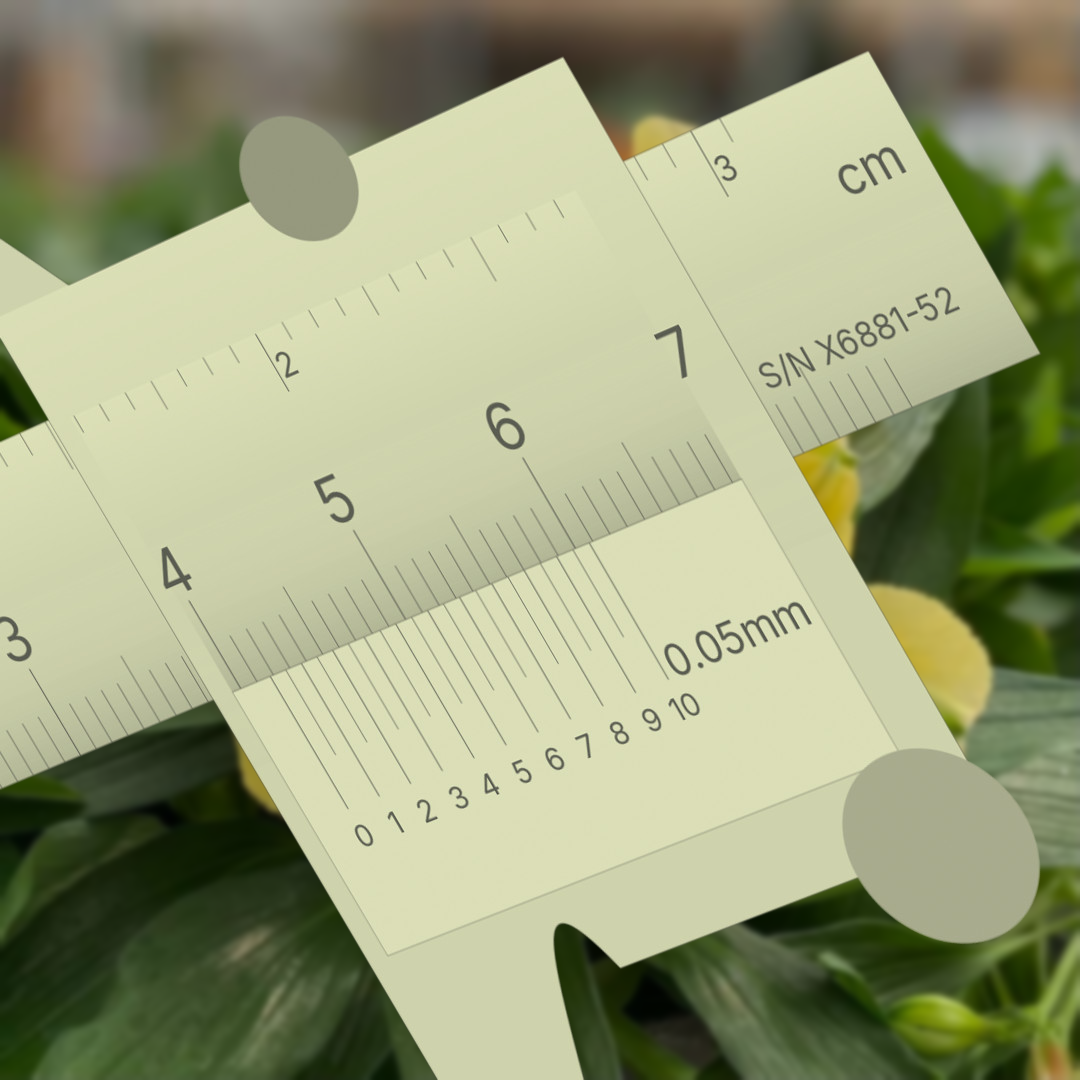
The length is 41.8,mm
